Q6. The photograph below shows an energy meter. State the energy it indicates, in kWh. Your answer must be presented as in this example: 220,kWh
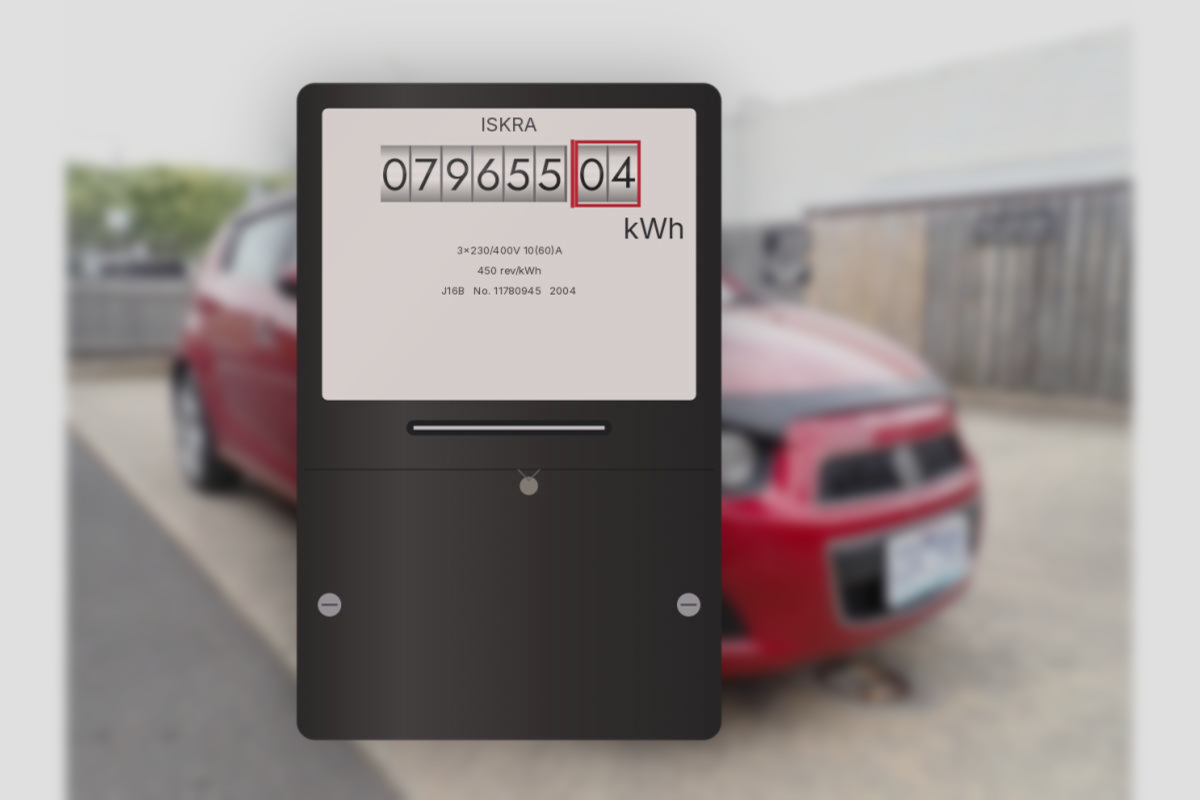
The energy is 79655.04,kWh
